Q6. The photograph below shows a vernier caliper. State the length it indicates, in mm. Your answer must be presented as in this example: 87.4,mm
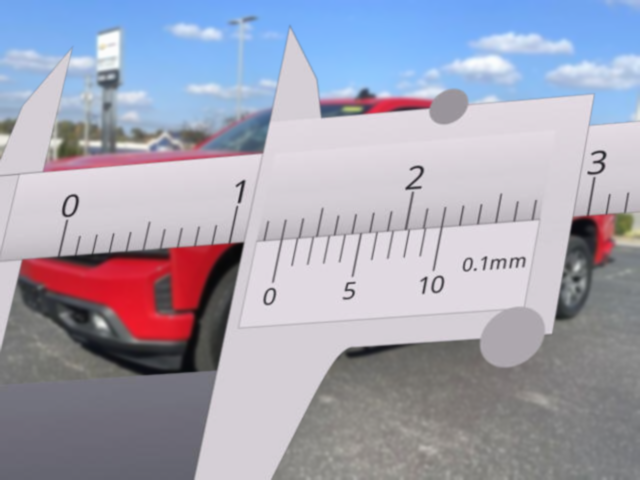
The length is 13.0,mm
